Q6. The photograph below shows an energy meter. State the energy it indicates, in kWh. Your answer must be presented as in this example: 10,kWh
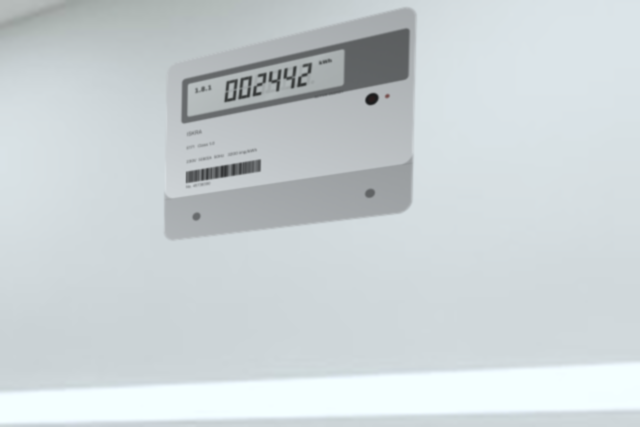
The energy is 2442,kWh
